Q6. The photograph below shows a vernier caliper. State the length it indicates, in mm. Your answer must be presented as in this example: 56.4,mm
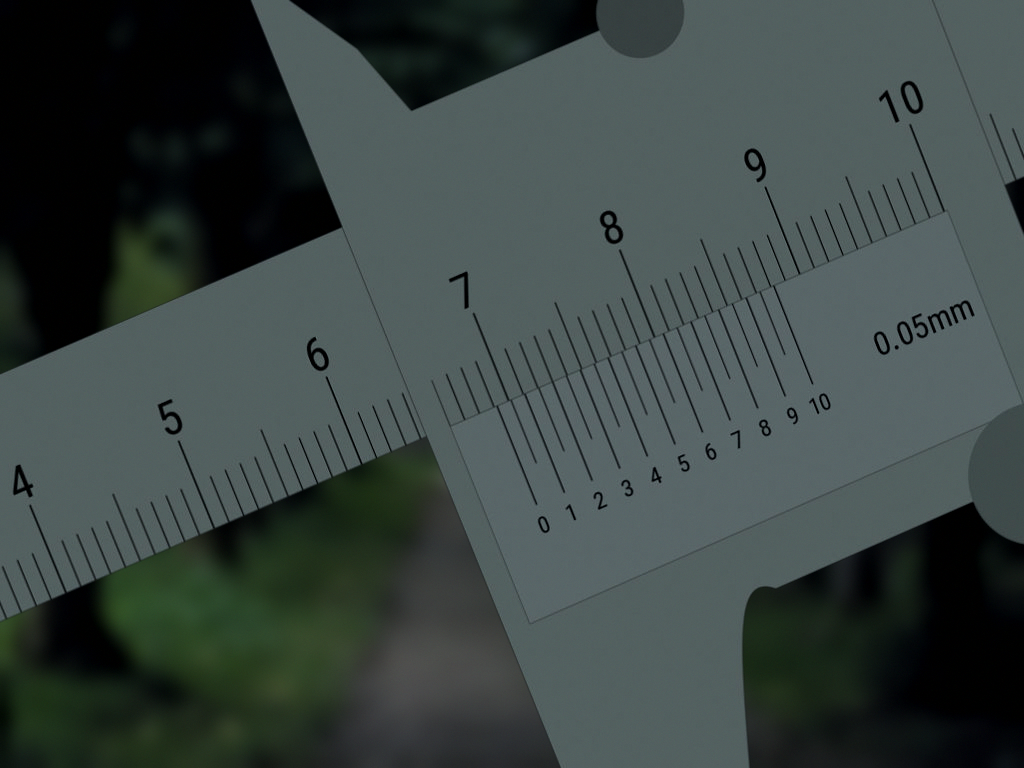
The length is 69.2,mm
